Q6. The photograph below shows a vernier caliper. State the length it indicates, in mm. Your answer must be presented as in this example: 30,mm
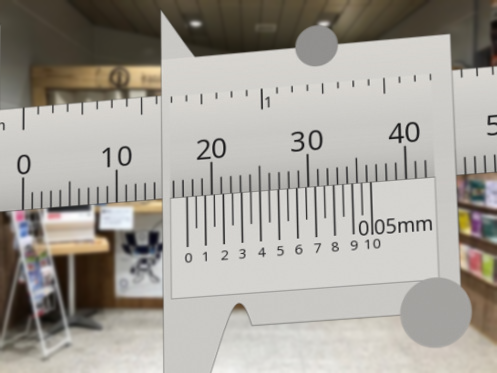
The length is 17.4,mm
